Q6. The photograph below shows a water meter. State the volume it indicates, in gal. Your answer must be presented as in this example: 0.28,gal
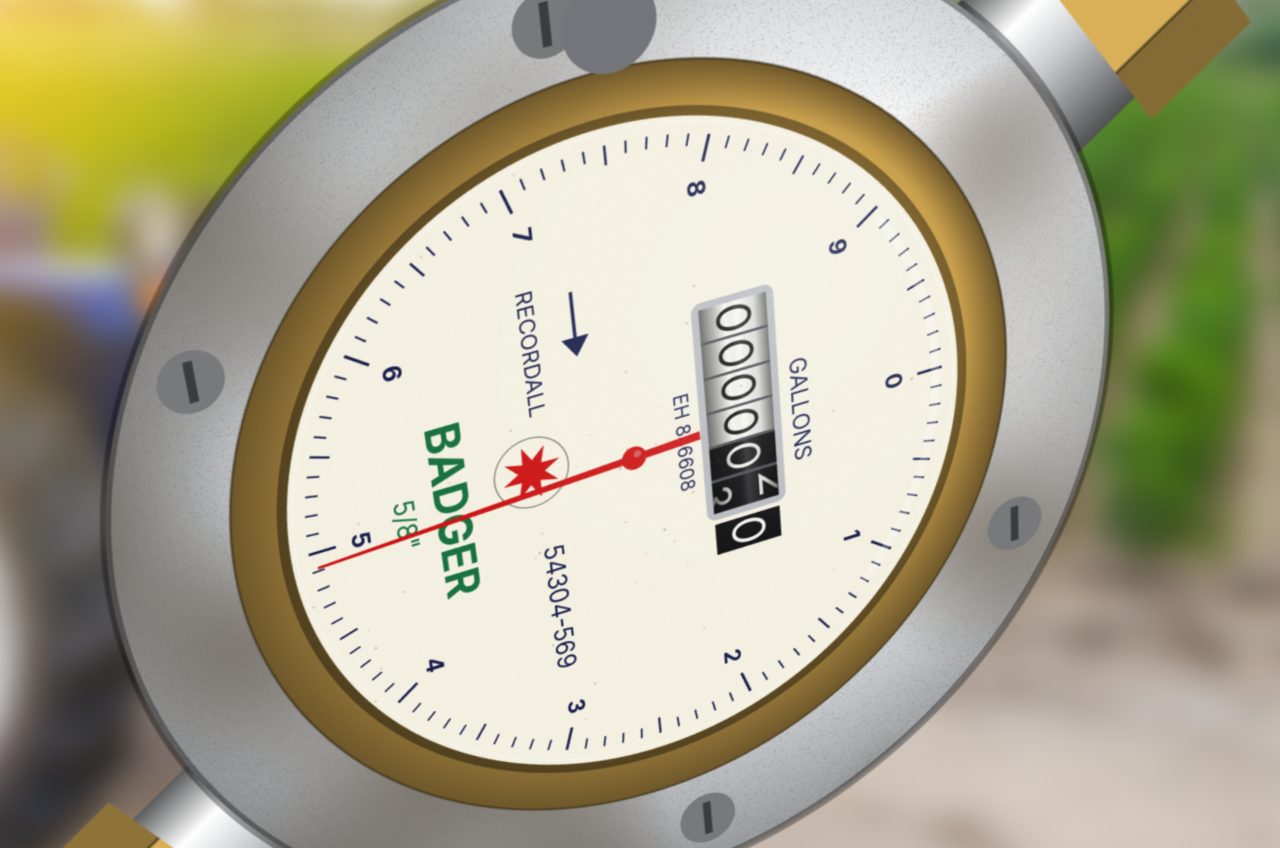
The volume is 24.9,gal
